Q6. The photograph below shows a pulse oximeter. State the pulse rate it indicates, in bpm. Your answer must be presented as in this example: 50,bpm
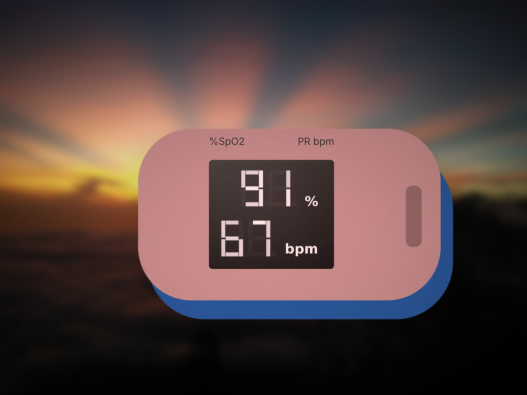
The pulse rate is 67,bpm
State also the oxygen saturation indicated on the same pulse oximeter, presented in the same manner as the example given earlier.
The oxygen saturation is 91,%
